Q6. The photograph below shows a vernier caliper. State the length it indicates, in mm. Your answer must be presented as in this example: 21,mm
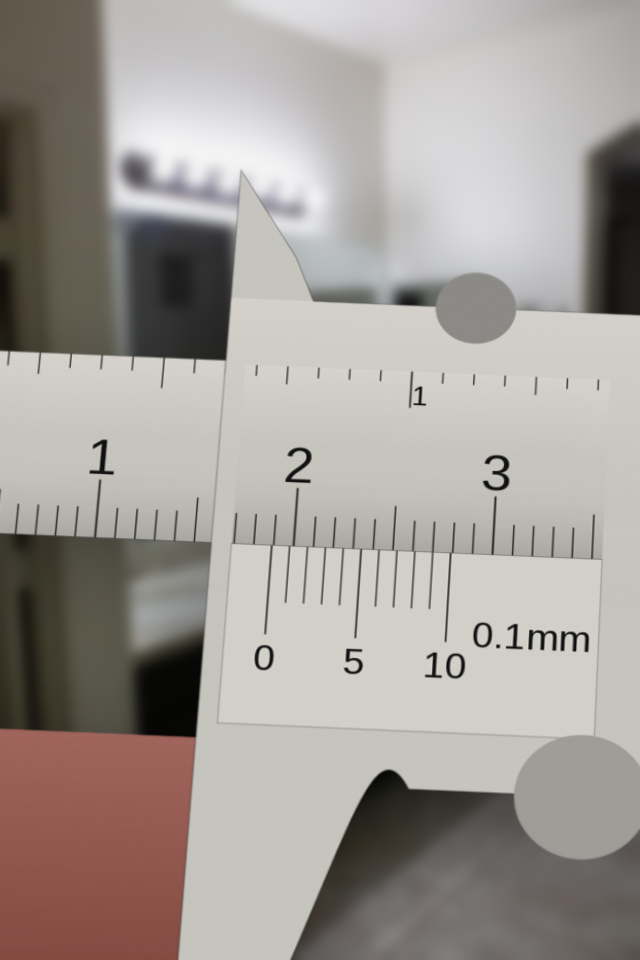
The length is 18.9,mm
